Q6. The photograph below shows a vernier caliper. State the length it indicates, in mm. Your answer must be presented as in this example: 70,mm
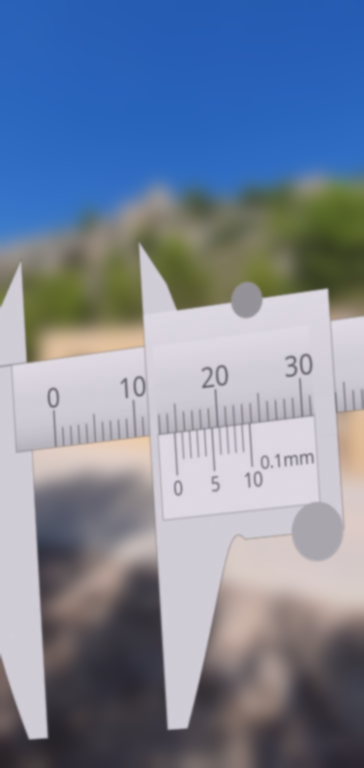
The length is 14.8,mm
